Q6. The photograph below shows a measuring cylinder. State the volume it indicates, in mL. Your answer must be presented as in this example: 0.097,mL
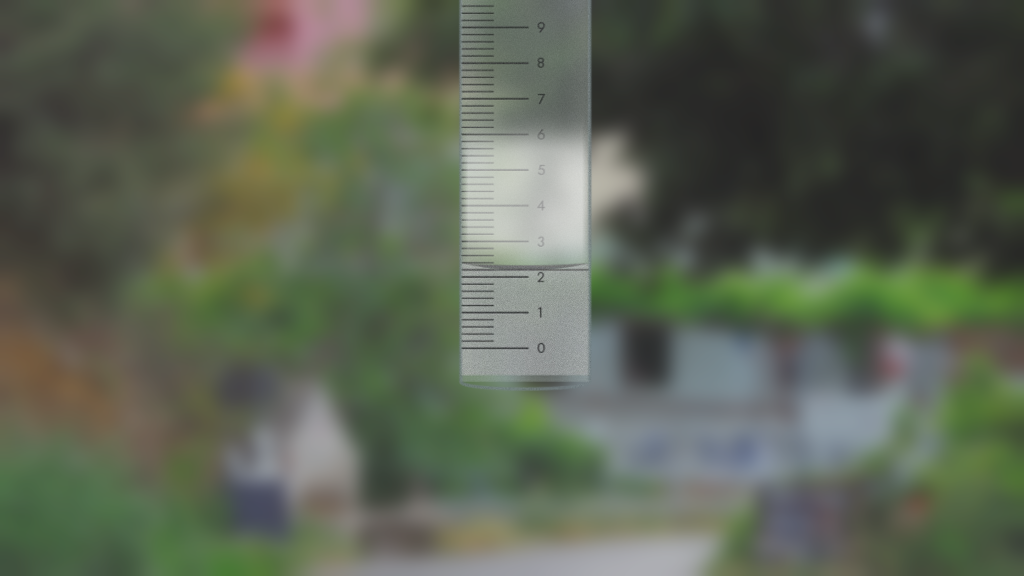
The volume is 2.2,mL
